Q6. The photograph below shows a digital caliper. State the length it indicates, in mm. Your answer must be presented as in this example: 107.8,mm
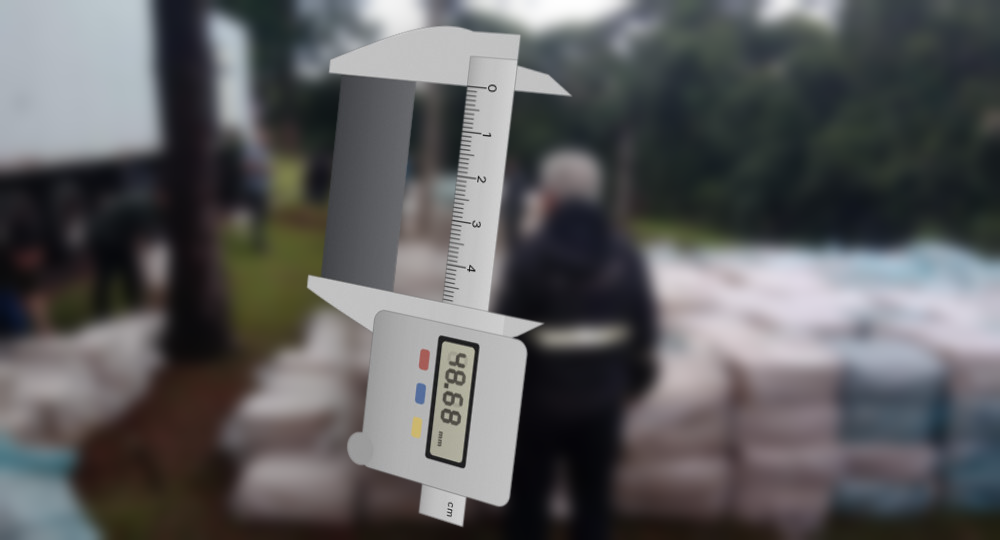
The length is 48.68,mm
